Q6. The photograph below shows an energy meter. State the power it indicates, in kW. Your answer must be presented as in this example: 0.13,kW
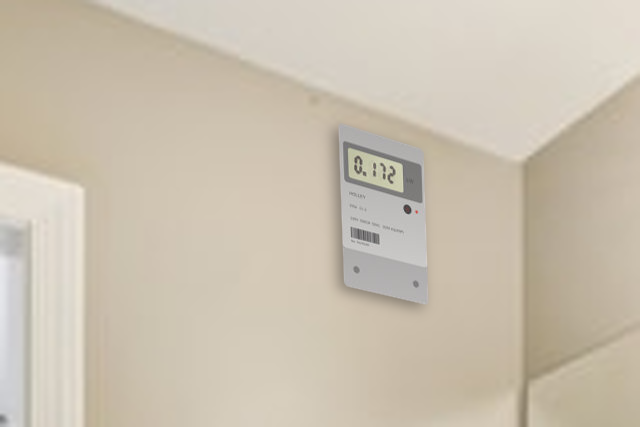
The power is 0.172,kW
